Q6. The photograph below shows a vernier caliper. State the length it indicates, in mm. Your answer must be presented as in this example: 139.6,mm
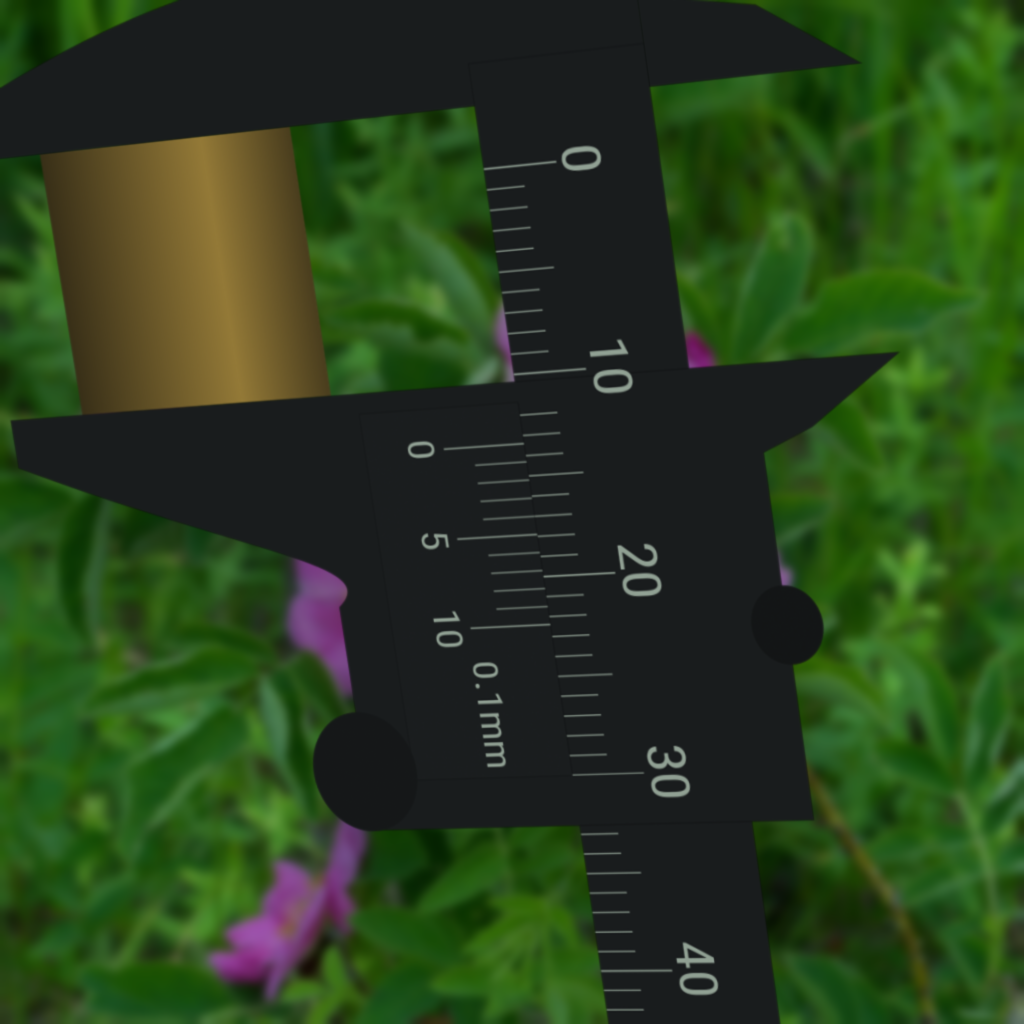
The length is 13.4,mm
